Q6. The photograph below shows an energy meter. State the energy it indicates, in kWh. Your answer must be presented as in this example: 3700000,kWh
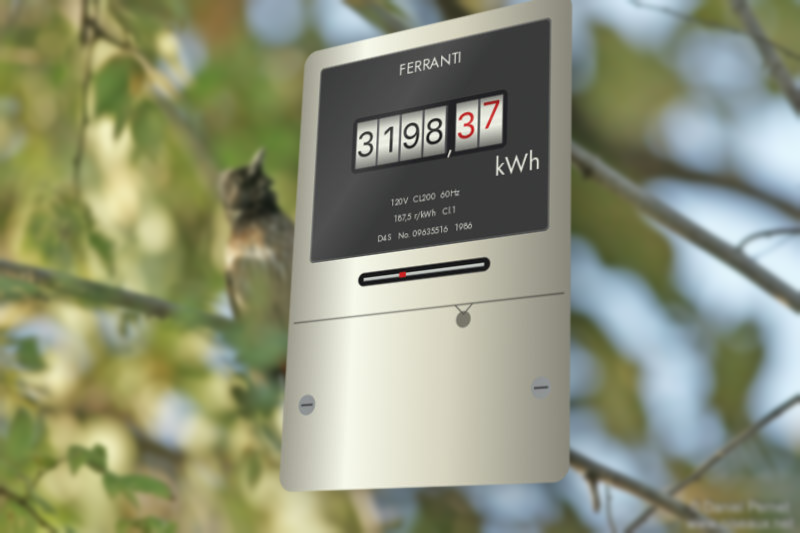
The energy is 3198.37,kWh
